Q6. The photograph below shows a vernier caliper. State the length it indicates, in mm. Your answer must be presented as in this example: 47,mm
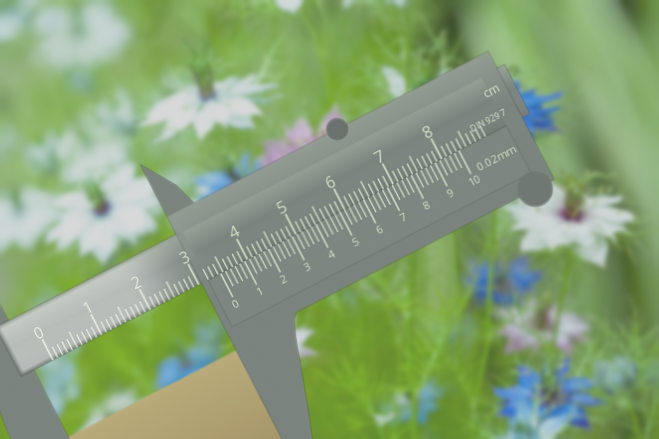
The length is 34.5,mm
